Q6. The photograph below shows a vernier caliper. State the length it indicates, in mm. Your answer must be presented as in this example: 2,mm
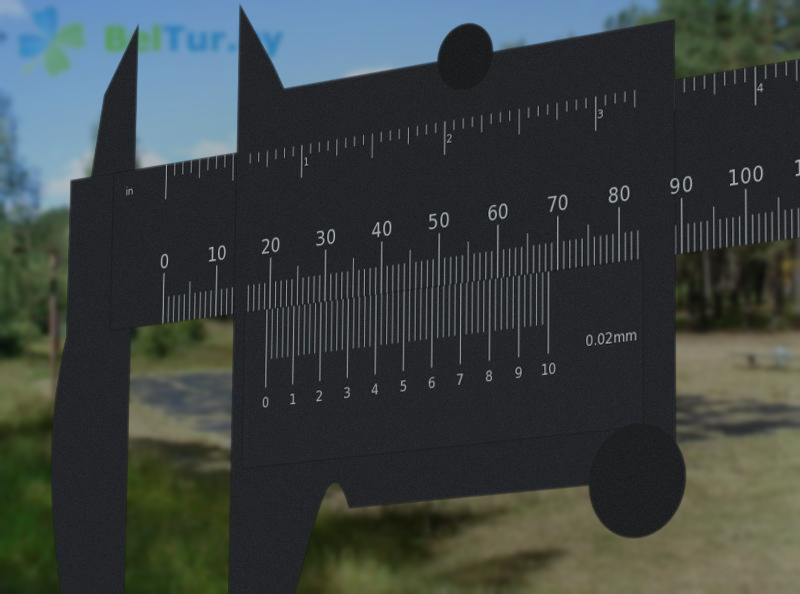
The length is 19.5,mm
